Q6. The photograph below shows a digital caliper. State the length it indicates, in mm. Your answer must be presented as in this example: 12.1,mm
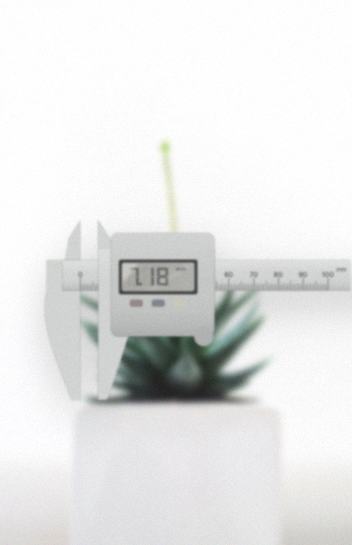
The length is 7.18,mm
